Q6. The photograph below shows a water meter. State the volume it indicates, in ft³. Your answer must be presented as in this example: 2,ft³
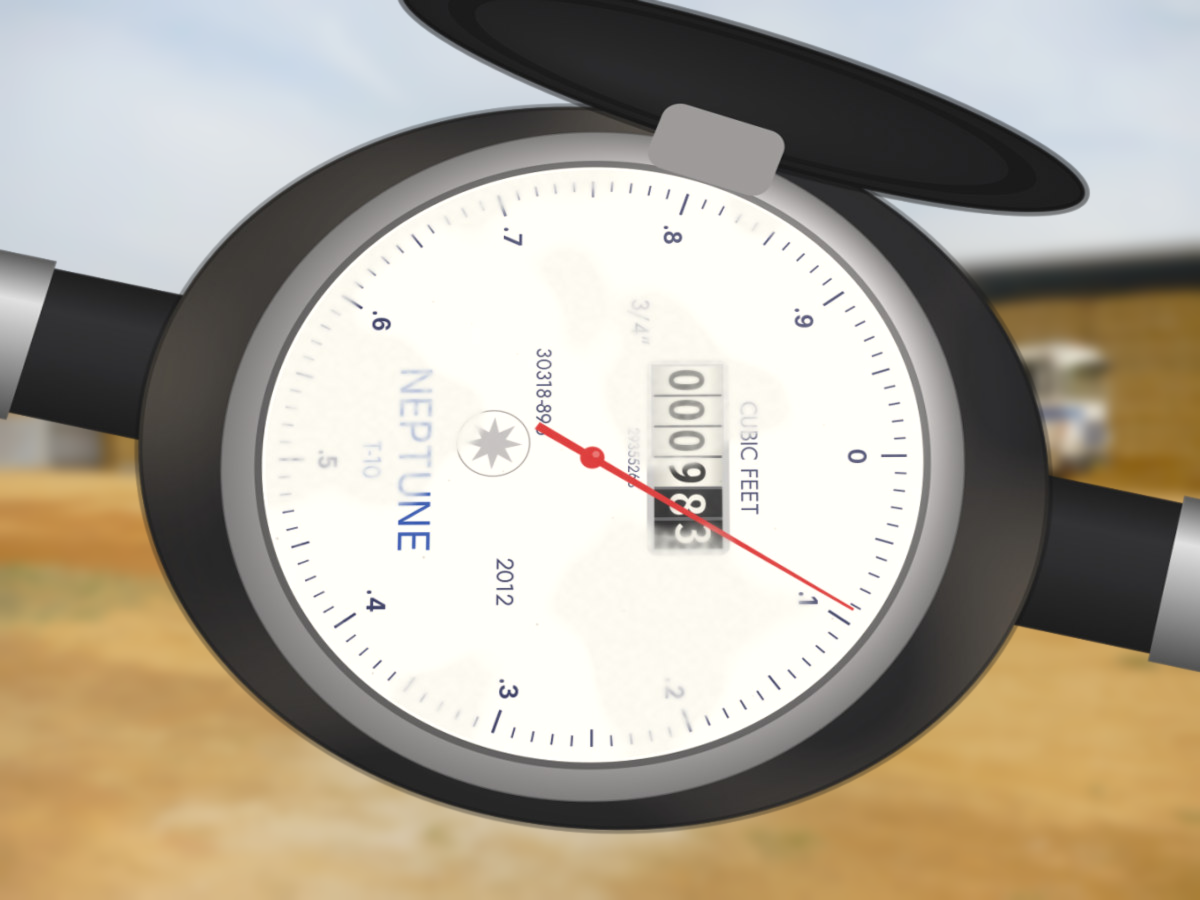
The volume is 983.09,ft³
